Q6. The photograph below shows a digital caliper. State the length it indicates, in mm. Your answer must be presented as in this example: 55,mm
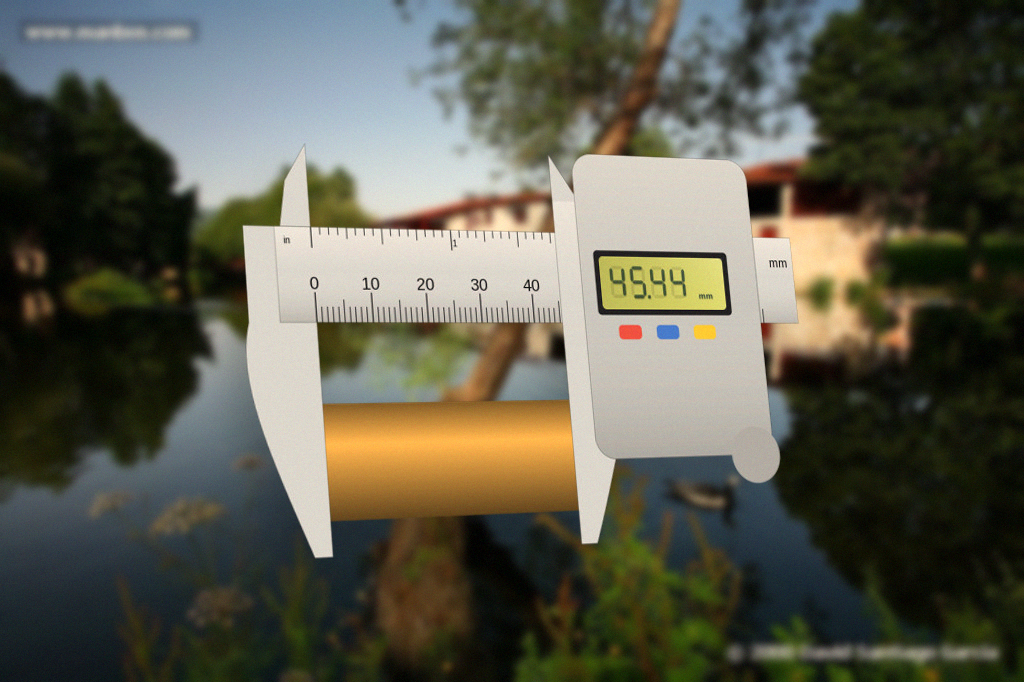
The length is 45.44,mm
